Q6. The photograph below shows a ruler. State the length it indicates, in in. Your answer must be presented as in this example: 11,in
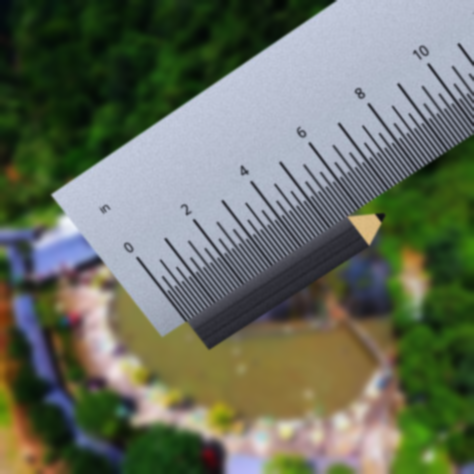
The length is 6.5,in
